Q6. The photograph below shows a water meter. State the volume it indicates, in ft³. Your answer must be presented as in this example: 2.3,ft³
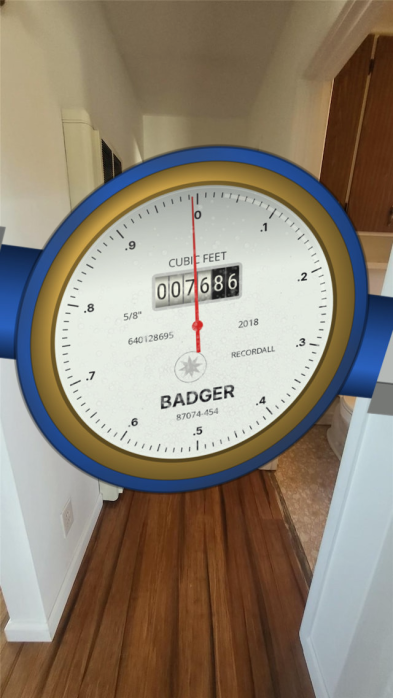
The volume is 7685.99,ft³
